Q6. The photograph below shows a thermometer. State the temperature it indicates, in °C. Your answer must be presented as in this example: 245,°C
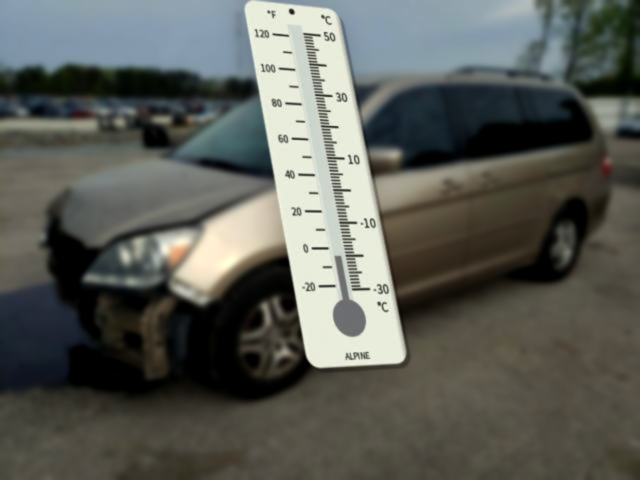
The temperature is -20,°C
